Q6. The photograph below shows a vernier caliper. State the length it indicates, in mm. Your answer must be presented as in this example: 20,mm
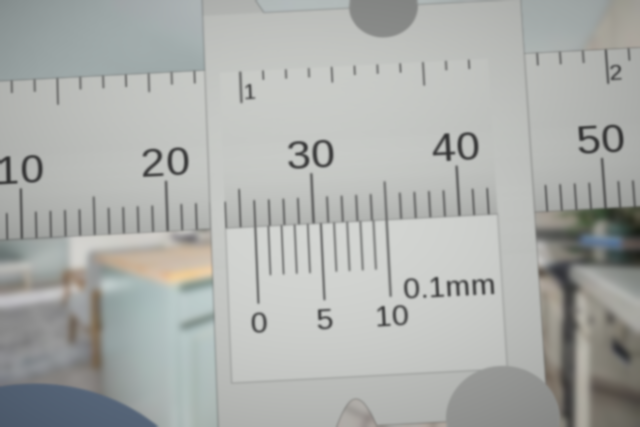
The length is 26.0,mm
